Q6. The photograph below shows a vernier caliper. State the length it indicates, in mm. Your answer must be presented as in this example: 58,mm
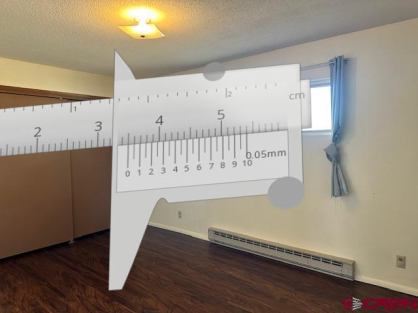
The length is 35.0,mm
